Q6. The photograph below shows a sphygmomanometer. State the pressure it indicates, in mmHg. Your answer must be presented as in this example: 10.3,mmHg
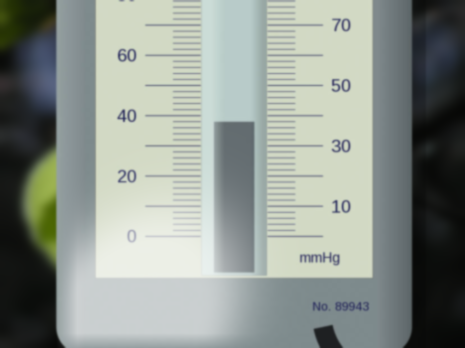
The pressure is 38,mmHg
